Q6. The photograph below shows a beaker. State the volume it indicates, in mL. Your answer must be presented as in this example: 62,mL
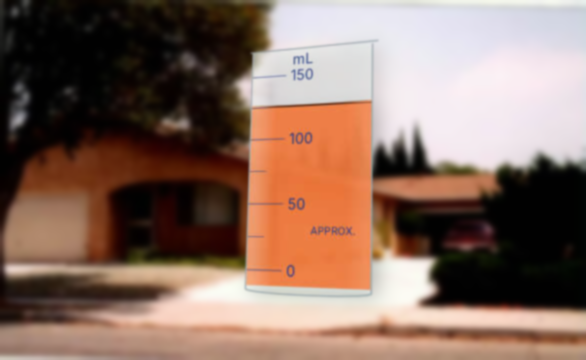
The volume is 125,mL
